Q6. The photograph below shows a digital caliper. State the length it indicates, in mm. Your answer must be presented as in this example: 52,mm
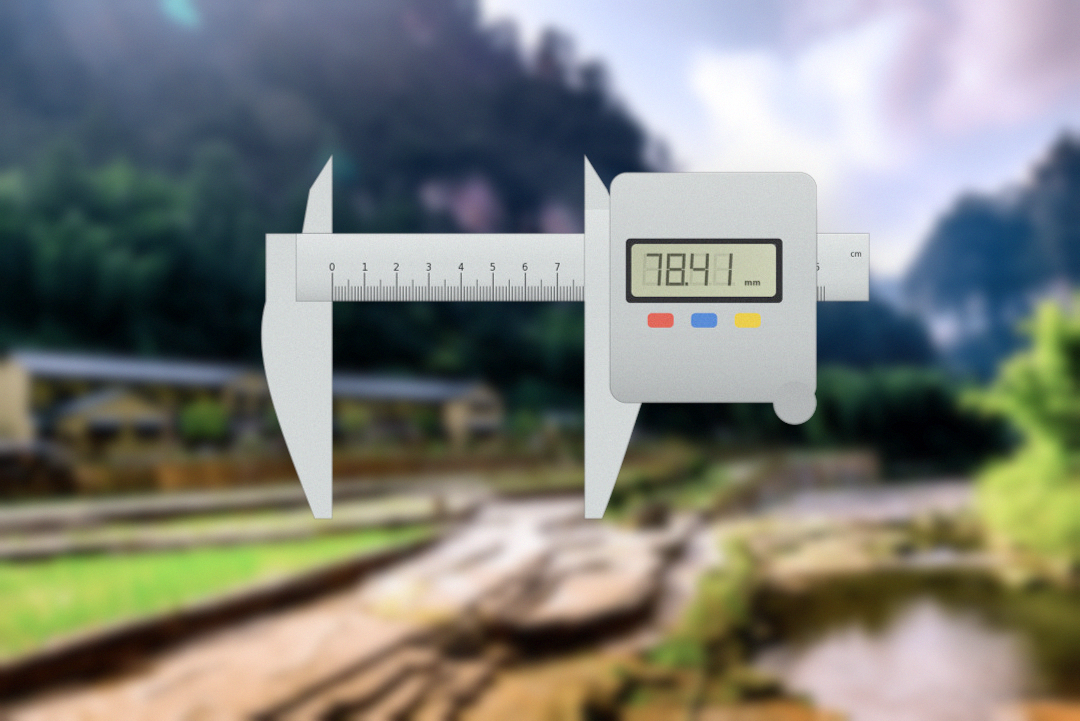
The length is 78.41,mm
